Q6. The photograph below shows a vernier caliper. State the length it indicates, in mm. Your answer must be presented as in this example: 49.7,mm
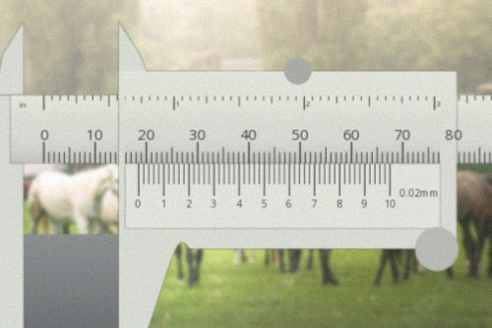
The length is 18.5,mm
